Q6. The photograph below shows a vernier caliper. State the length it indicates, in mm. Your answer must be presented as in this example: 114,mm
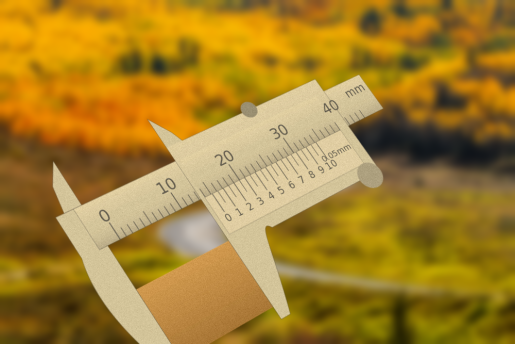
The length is 15.2,mm
